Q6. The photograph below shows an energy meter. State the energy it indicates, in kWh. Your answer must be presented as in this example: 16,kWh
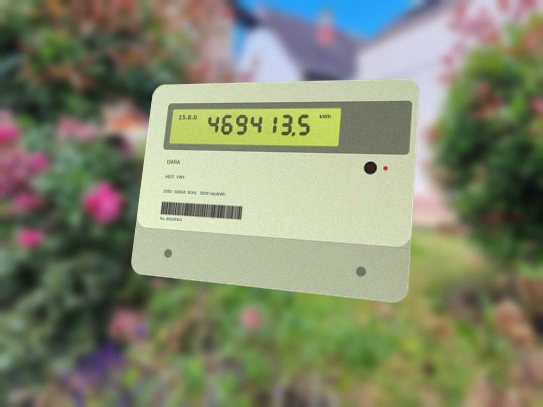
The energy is 469413.5,kWh
